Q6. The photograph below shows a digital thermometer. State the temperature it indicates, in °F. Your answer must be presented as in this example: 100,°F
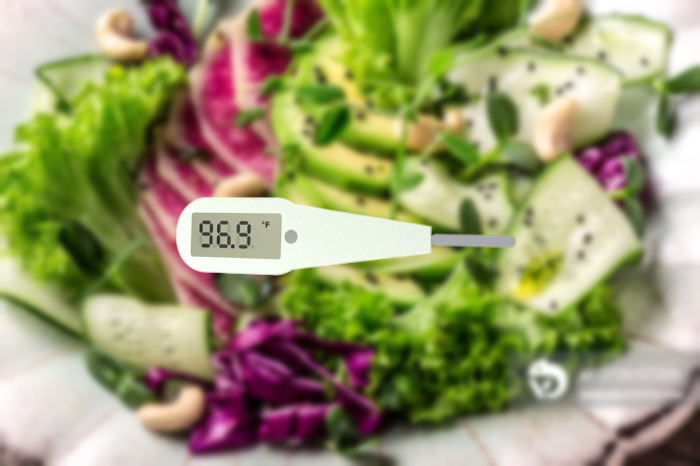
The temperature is 96.9,°F
